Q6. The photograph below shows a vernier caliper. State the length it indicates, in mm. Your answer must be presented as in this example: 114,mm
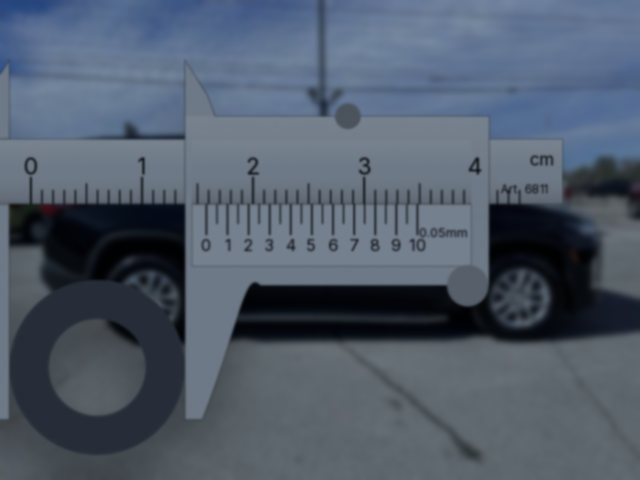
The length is 15.8,mm
